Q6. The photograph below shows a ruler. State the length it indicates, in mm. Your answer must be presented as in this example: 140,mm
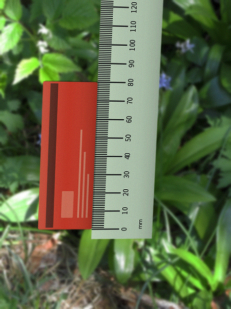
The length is 80,mm
